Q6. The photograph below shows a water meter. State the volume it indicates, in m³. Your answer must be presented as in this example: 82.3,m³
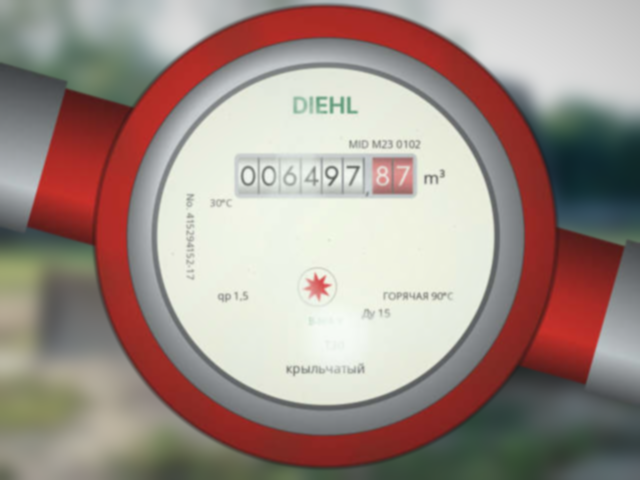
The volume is 6497.87,m³
